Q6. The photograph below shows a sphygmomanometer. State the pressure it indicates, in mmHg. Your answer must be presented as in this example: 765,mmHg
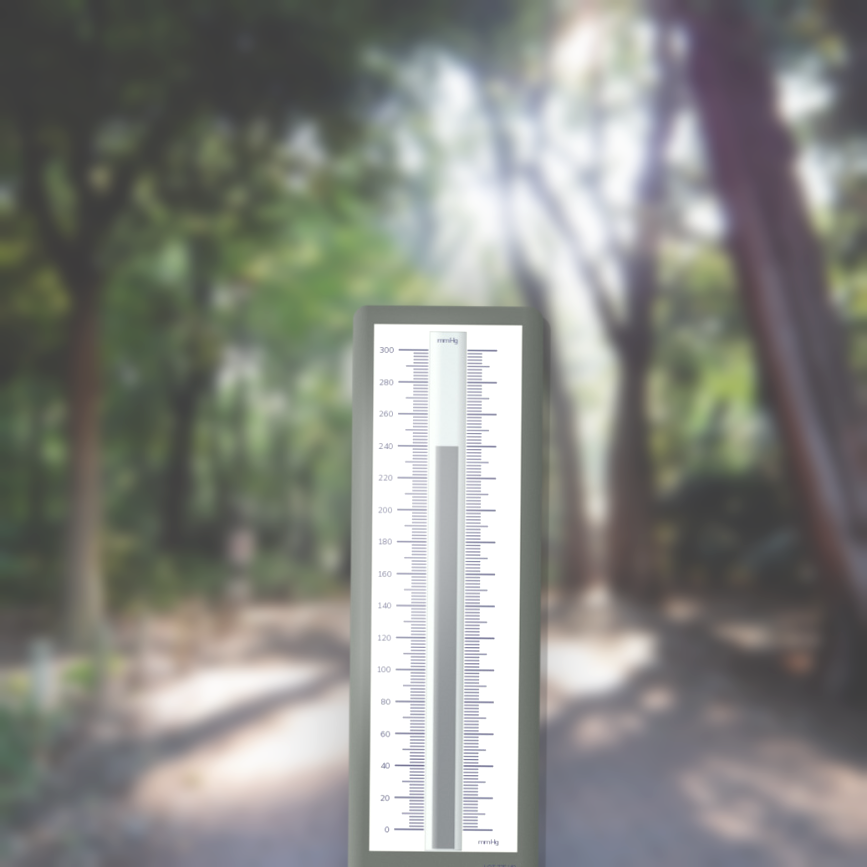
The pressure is 240,mmHg
